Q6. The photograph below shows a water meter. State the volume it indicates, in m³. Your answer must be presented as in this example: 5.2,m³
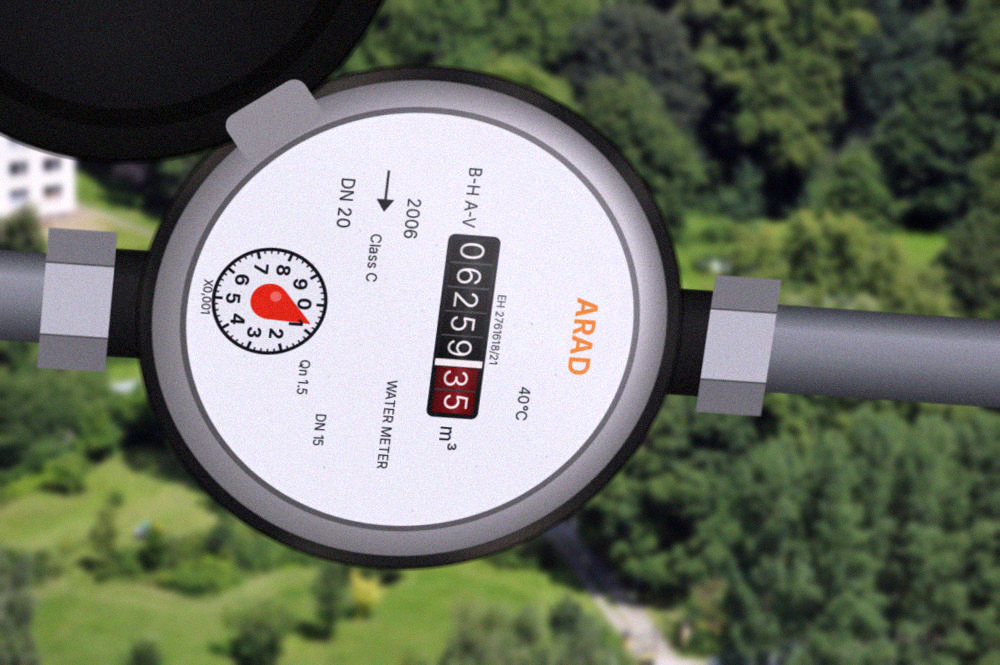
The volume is 6259.350,m³
